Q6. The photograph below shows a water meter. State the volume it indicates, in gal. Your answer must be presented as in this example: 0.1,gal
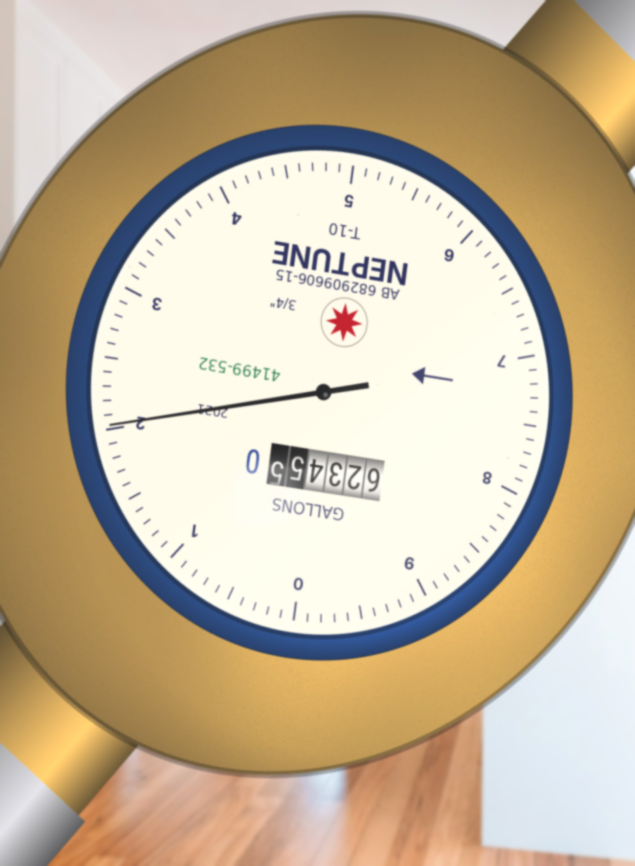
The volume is 6234552.0,gal
